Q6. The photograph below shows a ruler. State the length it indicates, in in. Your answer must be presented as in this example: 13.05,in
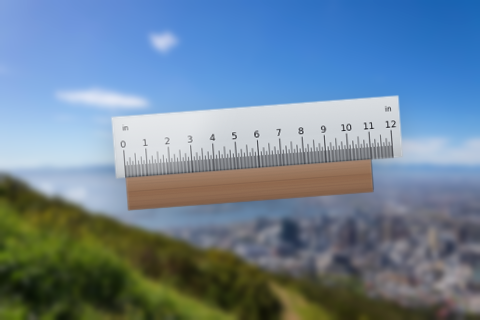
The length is 11,in
